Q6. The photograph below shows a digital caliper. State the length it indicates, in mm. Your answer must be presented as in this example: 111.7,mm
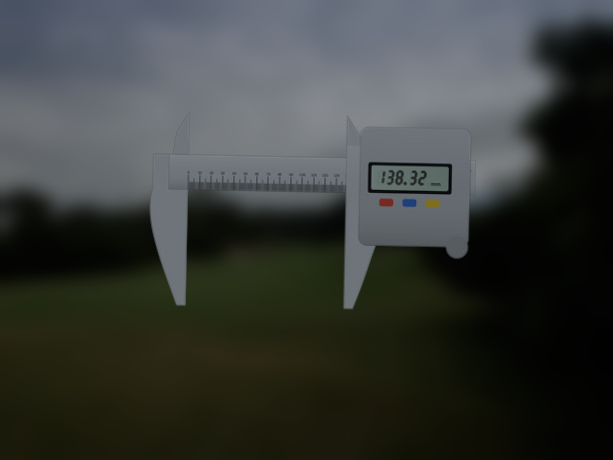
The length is 138.32,mm
